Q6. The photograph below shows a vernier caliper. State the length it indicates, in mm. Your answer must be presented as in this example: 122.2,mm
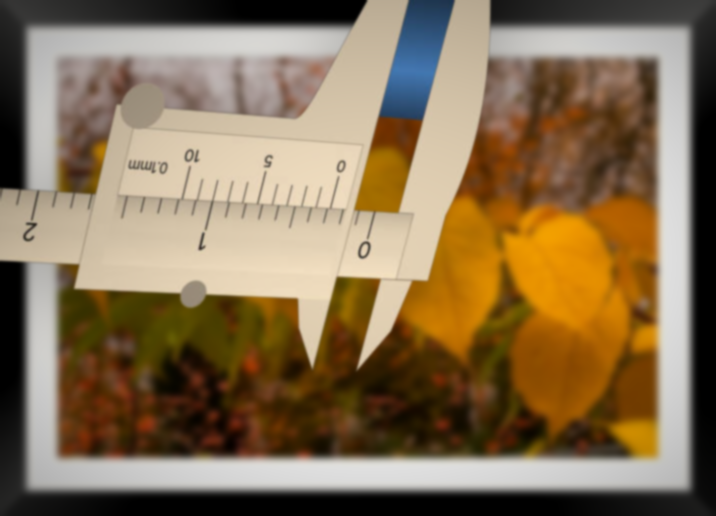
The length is 2.8,mm
